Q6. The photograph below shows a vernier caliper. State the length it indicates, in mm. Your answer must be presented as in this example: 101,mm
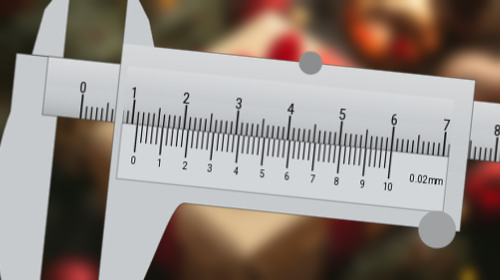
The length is 11.0,mm
